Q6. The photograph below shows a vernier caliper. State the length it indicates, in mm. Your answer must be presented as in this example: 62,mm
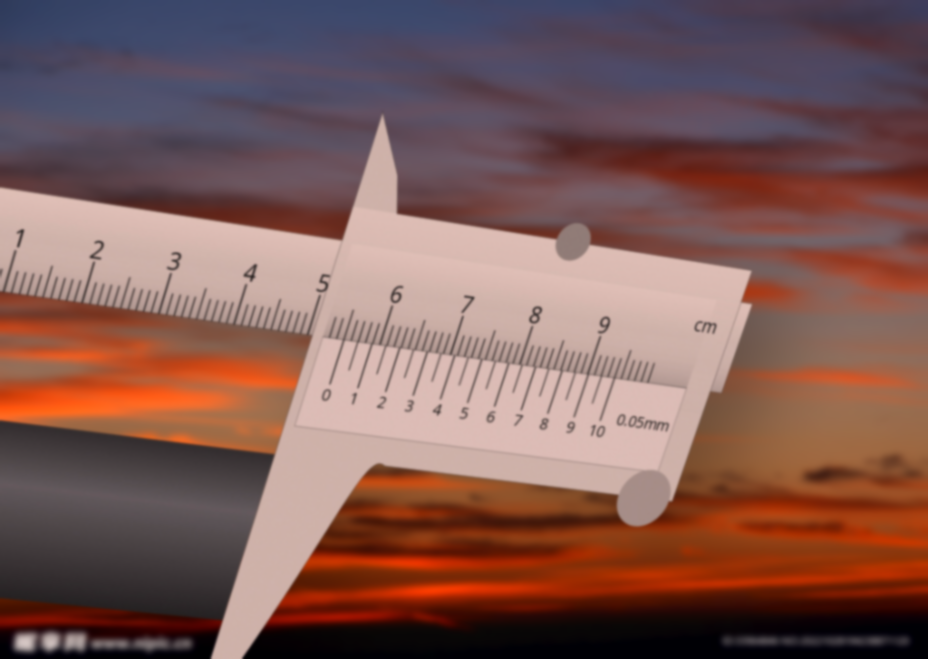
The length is 55.0,mm
